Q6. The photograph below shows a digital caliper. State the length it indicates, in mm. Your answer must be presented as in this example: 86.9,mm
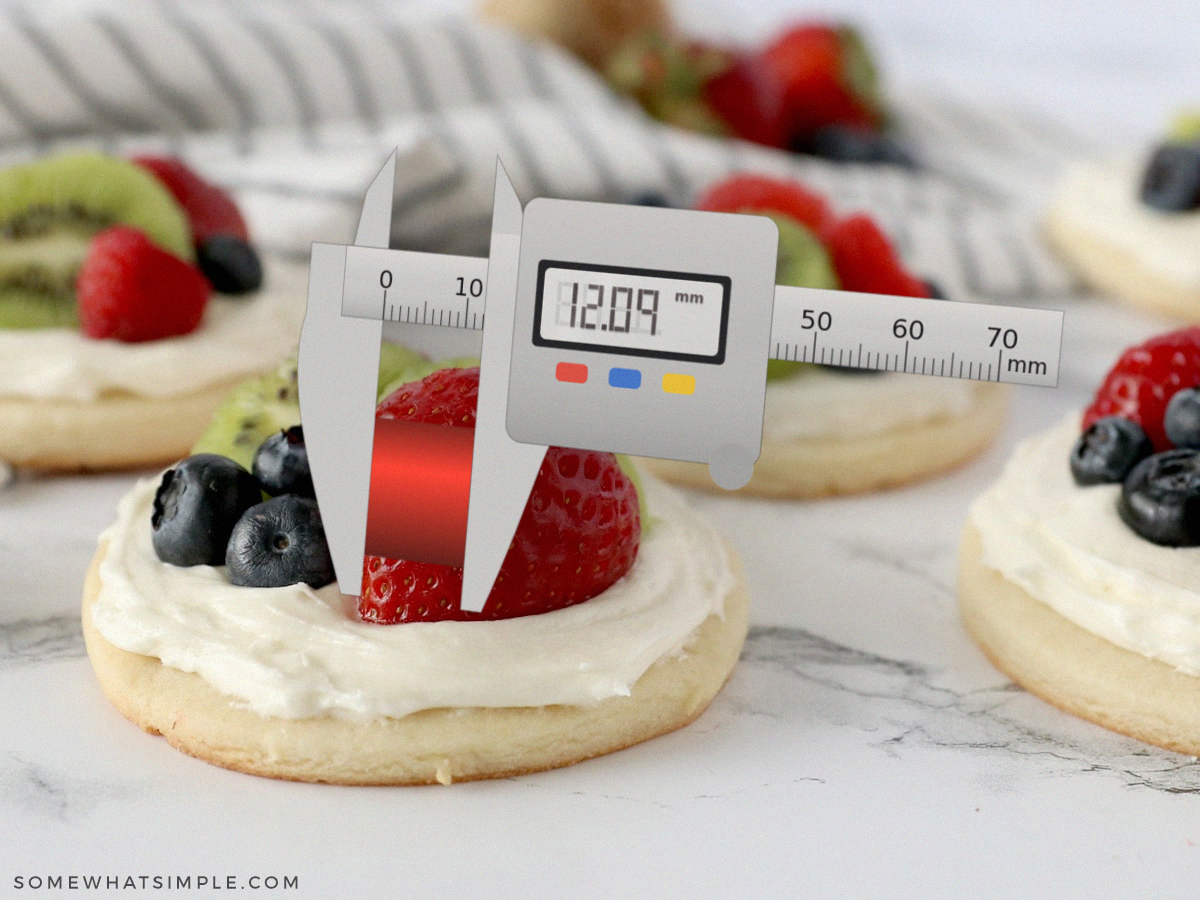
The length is 12.09,mm
